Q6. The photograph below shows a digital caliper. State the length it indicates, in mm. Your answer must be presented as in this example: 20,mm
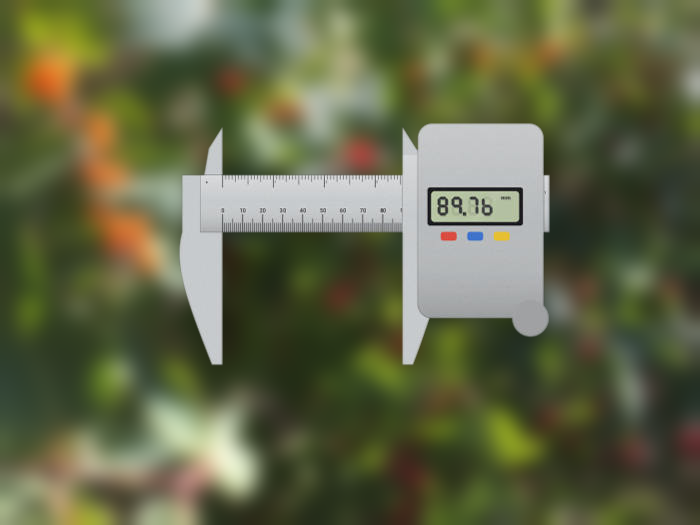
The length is 89.76,mm
